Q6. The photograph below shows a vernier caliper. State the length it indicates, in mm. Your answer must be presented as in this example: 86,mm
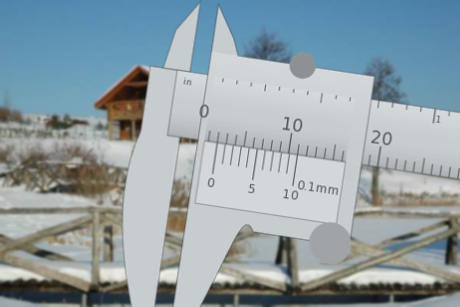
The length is 2.0,mm
